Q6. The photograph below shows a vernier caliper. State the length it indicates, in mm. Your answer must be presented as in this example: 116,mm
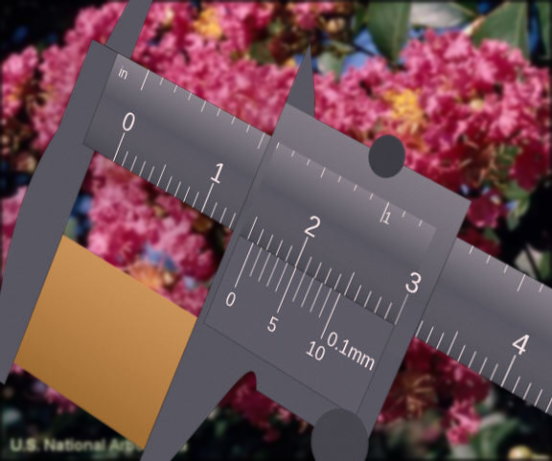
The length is 15.6,mm
